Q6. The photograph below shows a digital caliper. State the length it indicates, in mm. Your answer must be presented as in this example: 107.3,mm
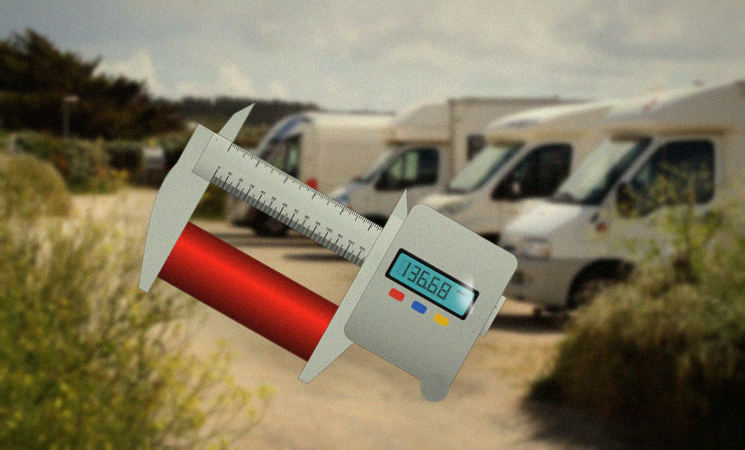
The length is 136.68,mm
